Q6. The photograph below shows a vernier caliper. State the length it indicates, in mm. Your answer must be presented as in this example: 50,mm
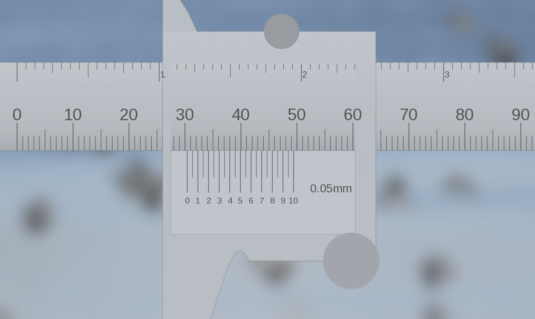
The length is 30.4,mm
